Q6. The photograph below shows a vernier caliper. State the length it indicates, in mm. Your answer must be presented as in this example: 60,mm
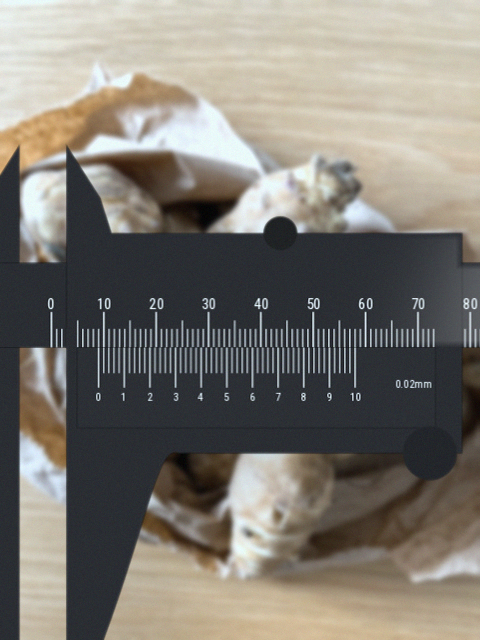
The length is 9.0,mm
